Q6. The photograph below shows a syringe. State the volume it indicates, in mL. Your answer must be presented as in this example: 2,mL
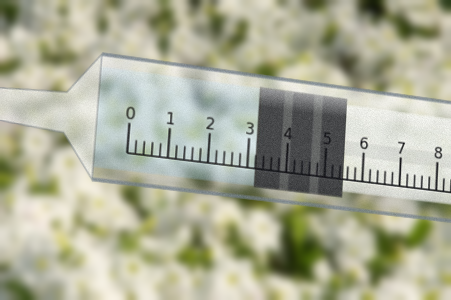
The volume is 3.2,mL
